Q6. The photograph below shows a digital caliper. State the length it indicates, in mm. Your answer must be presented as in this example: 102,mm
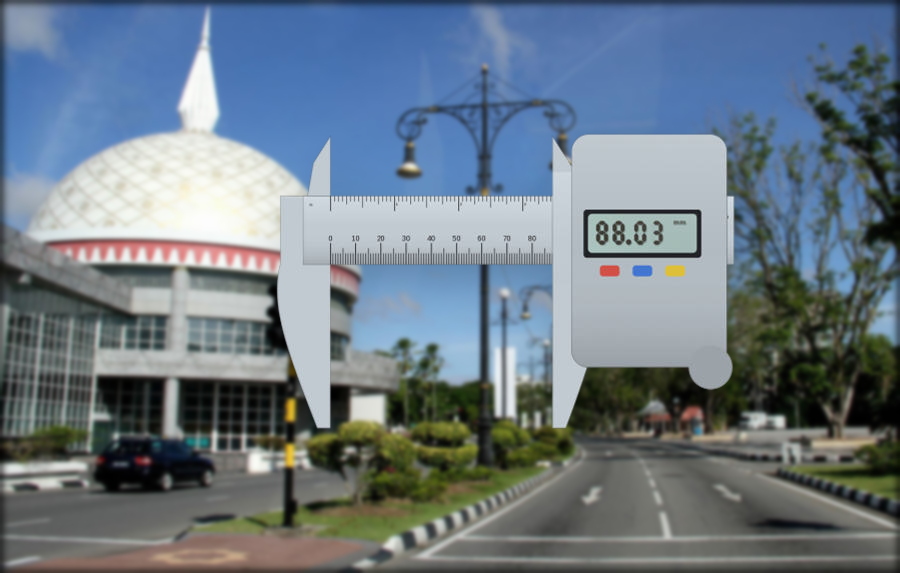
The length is 88.03,mm
